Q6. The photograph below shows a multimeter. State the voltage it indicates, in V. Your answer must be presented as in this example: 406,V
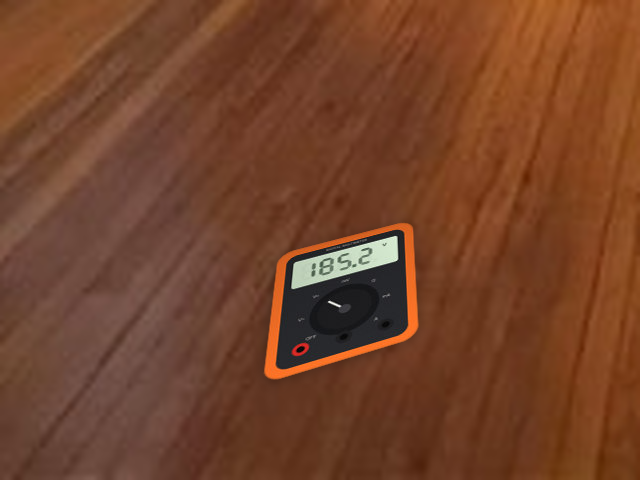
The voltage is 185.2,V
